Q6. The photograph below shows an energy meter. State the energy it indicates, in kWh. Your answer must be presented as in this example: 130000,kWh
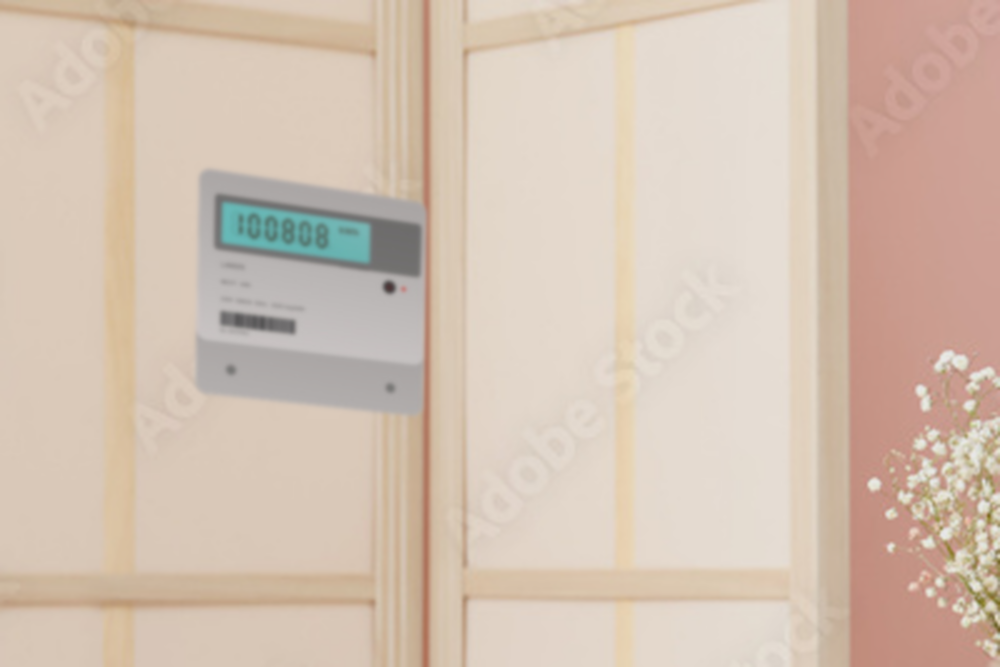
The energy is 100808,kWh
